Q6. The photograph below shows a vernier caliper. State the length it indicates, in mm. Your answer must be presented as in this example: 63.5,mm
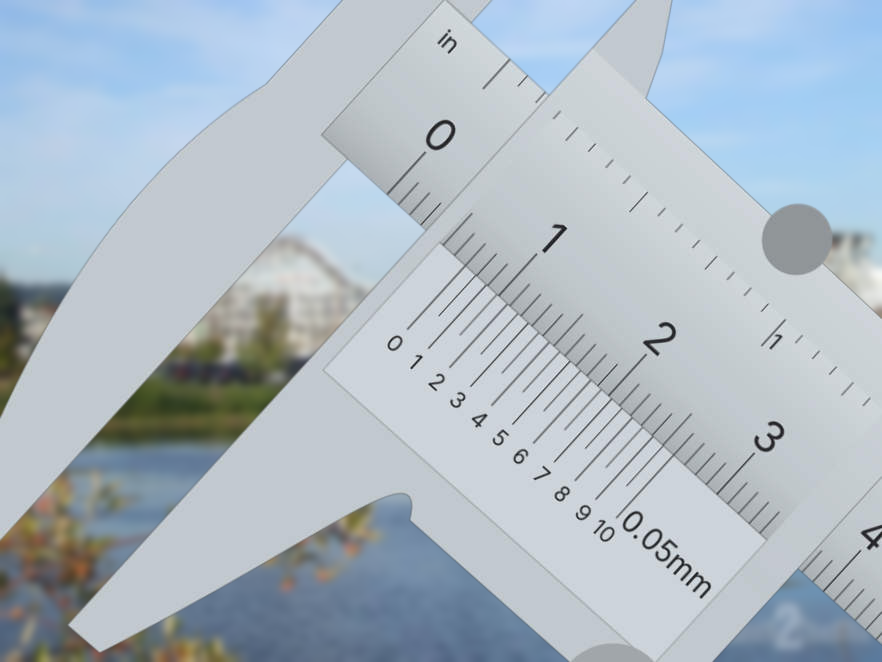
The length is 7.0,mm
